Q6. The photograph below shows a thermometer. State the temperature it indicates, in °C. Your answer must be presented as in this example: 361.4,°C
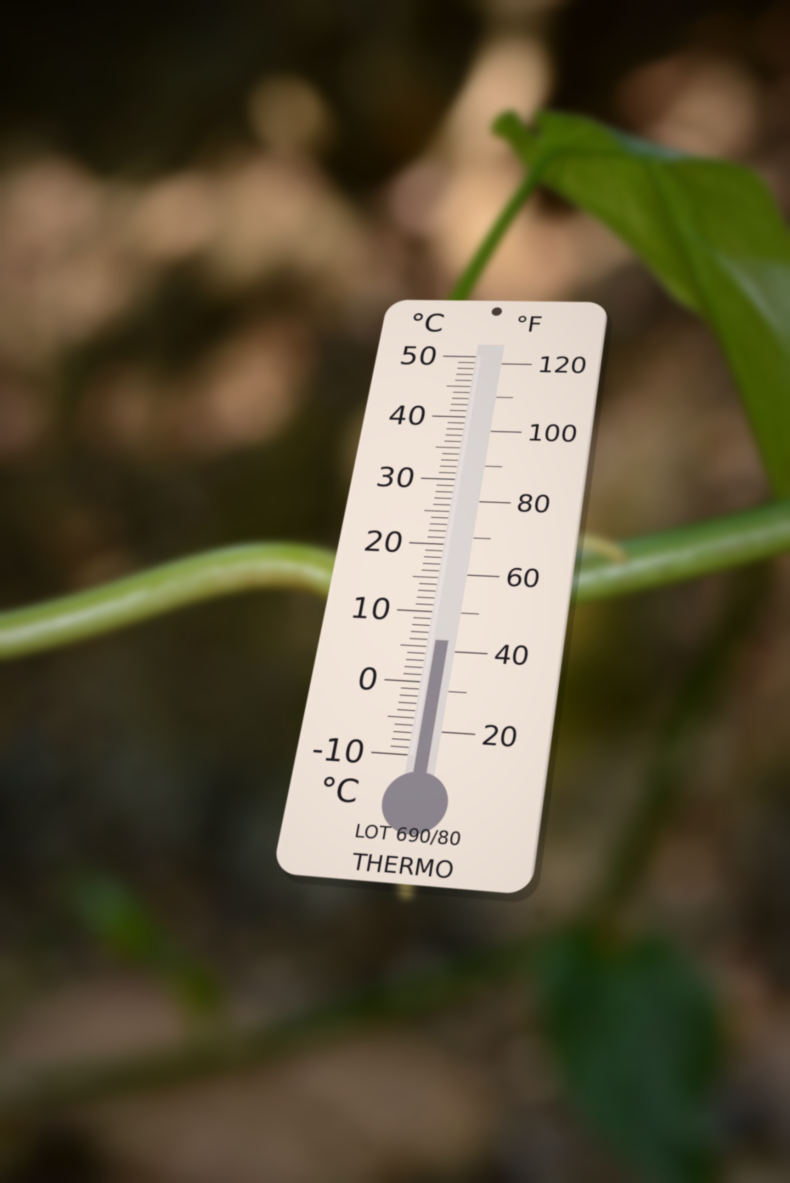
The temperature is 6,°C
